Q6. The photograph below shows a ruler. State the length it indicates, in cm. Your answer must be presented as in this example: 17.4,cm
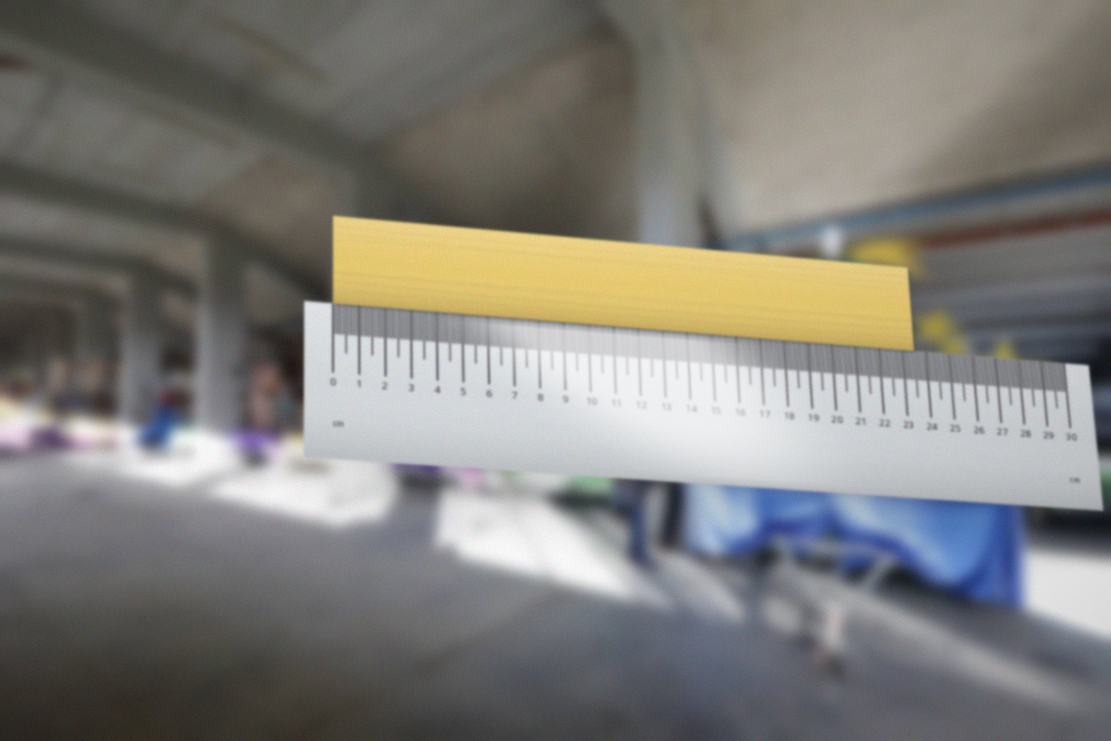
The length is 23.5,cm
